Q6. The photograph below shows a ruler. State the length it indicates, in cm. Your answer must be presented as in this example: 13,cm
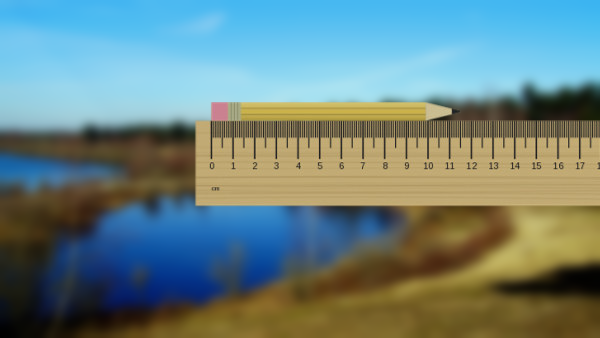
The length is 11.5,cm
